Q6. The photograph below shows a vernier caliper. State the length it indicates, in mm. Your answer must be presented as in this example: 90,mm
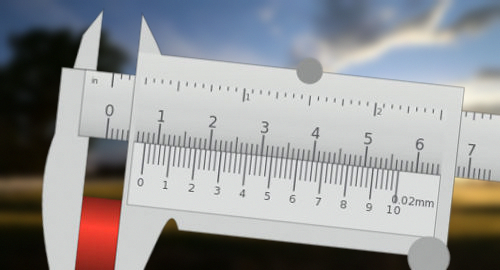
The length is 7.5,mm
